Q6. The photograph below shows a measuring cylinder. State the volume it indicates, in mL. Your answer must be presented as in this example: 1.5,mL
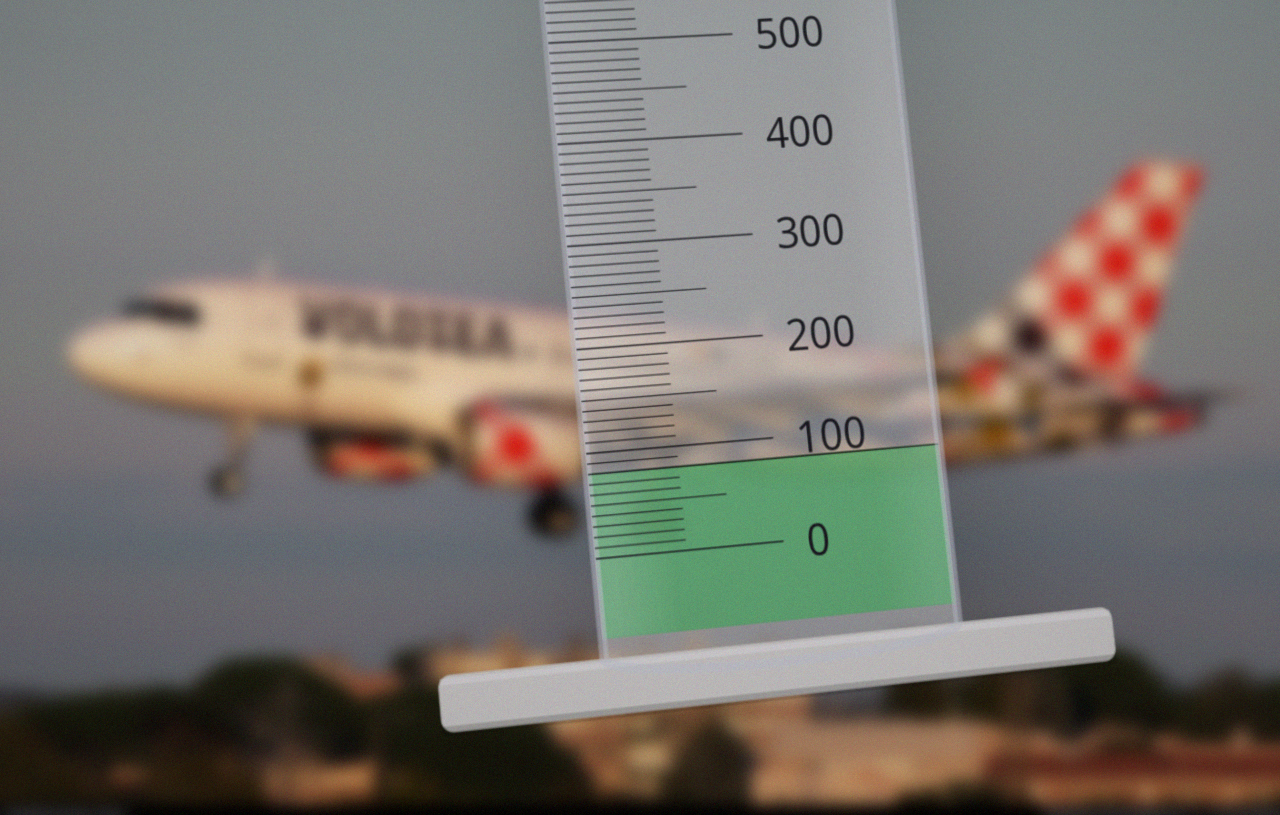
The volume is 80,mL
